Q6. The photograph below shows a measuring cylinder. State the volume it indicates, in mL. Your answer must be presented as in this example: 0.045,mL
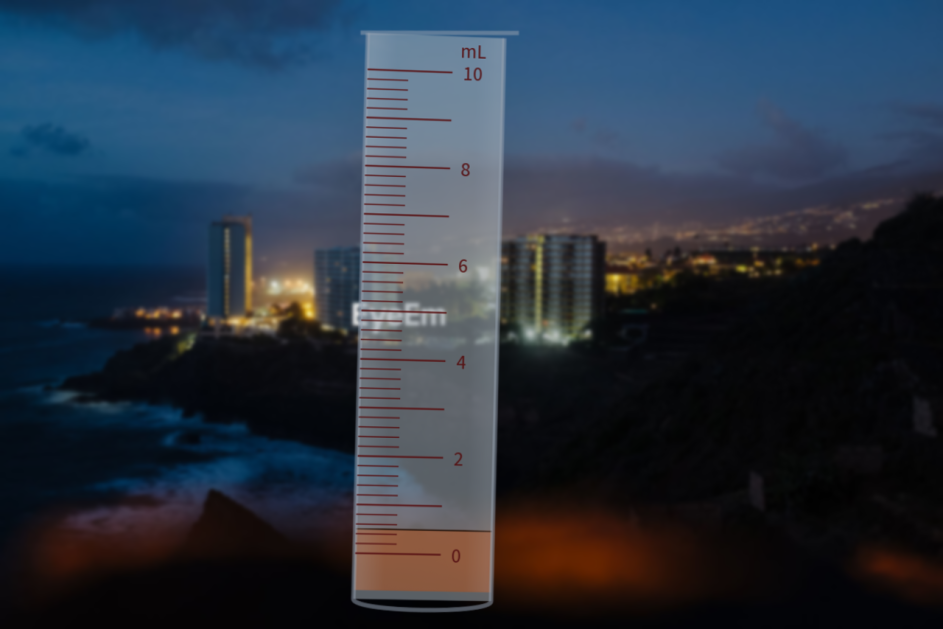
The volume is 0.5,mL
